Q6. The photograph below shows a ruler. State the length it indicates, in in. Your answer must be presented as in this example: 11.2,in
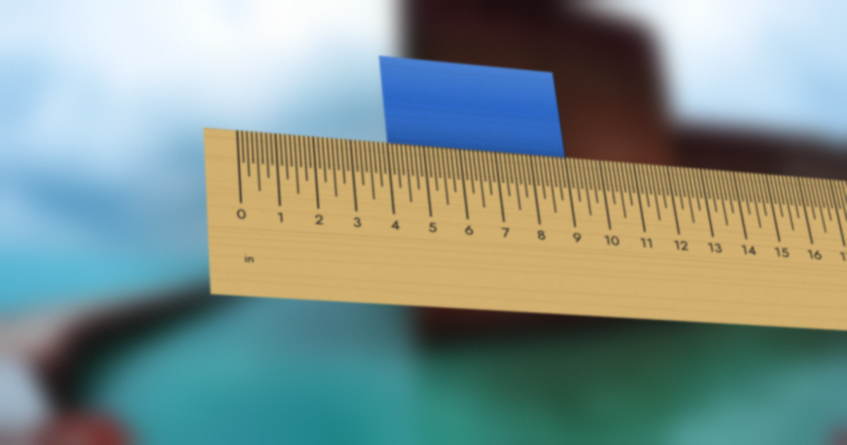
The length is 5,in
